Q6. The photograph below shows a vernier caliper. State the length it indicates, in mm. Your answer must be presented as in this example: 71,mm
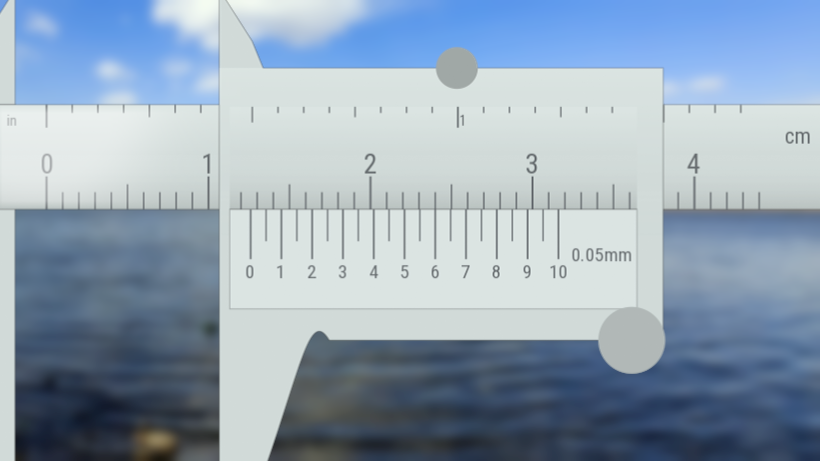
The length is 12.6,mm
